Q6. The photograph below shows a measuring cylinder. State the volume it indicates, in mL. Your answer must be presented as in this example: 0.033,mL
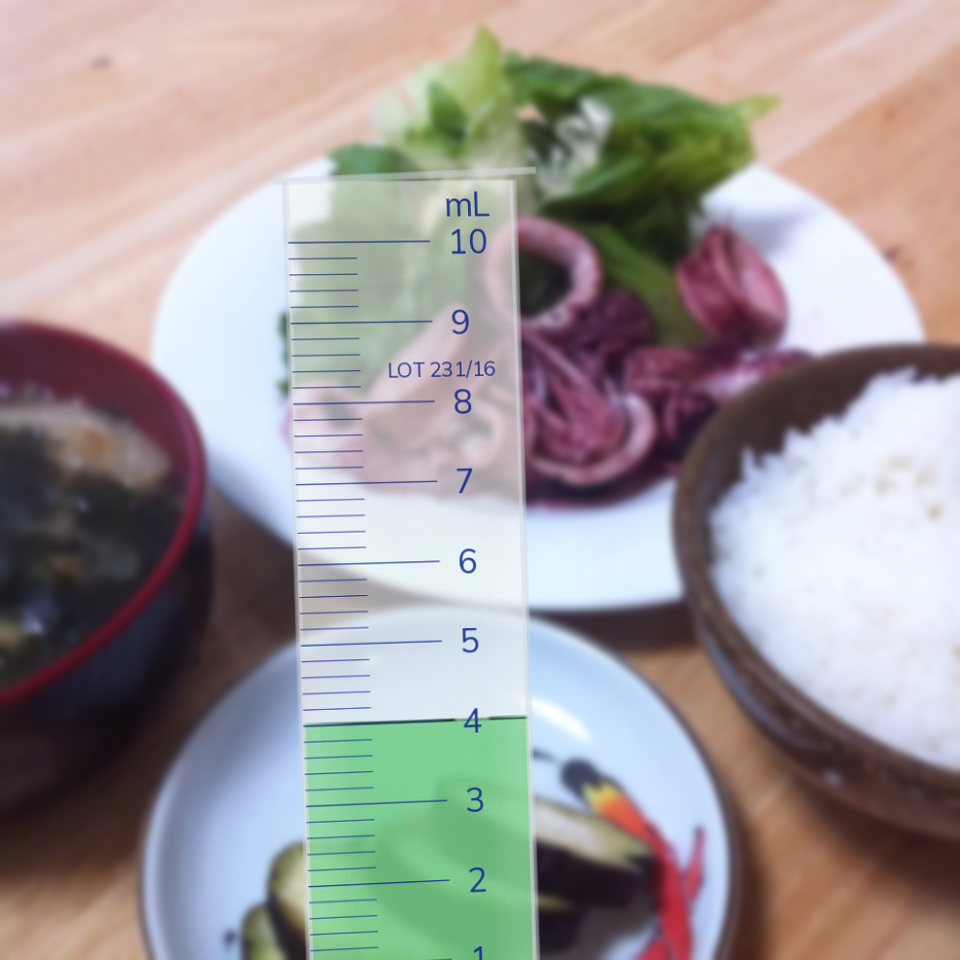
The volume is 4,mL
